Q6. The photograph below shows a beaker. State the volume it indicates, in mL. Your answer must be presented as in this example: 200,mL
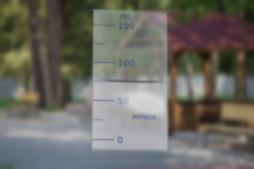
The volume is 75,mL
